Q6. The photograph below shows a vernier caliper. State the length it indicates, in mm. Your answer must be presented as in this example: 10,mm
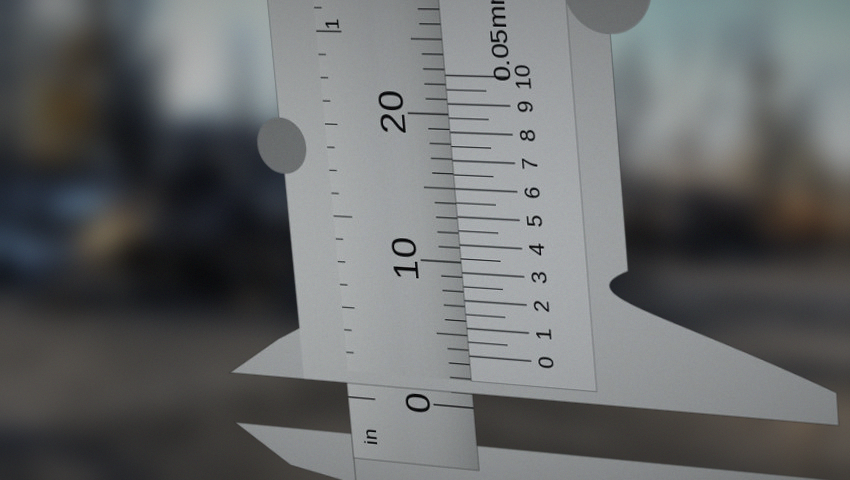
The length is 3.6,mm
